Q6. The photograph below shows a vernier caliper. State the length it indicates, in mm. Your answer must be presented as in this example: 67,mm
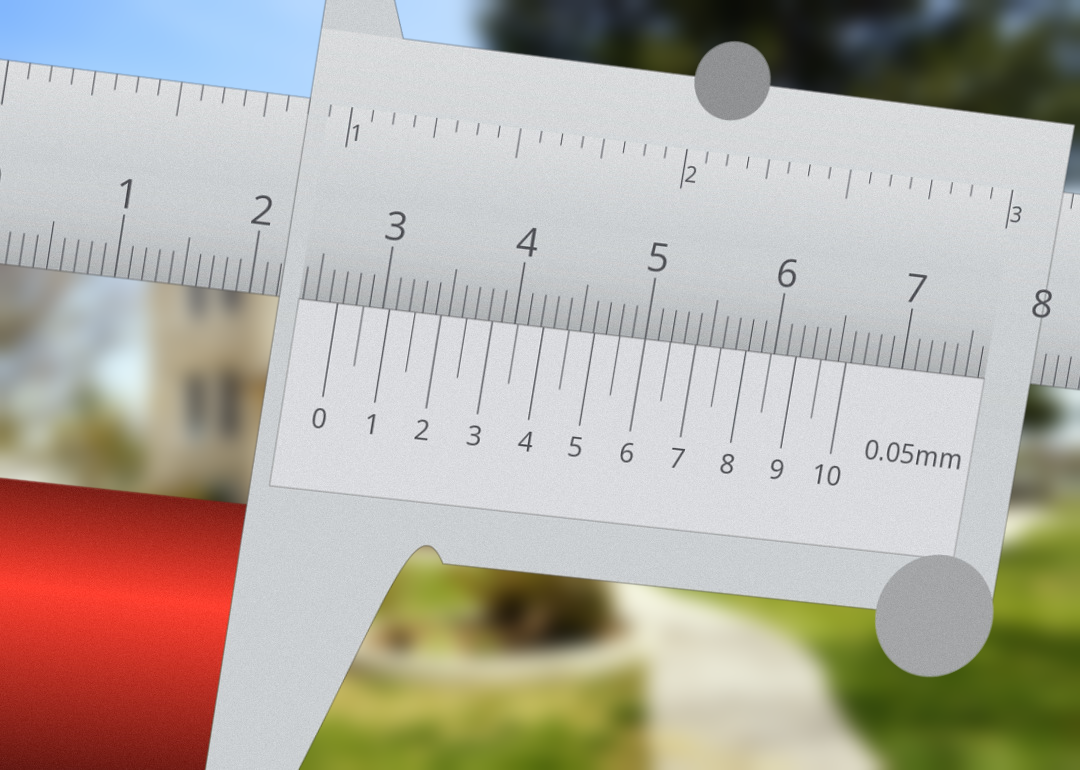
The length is 26.6,mm
